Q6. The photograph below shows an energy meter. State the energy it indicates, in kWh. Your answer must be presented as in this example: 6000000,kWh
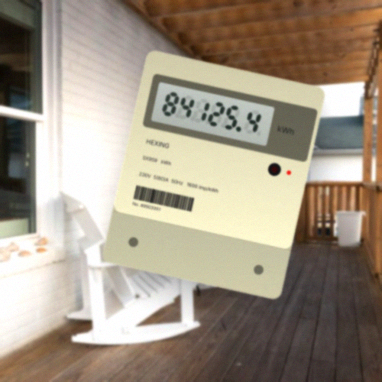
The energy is 84125.4,kWh
